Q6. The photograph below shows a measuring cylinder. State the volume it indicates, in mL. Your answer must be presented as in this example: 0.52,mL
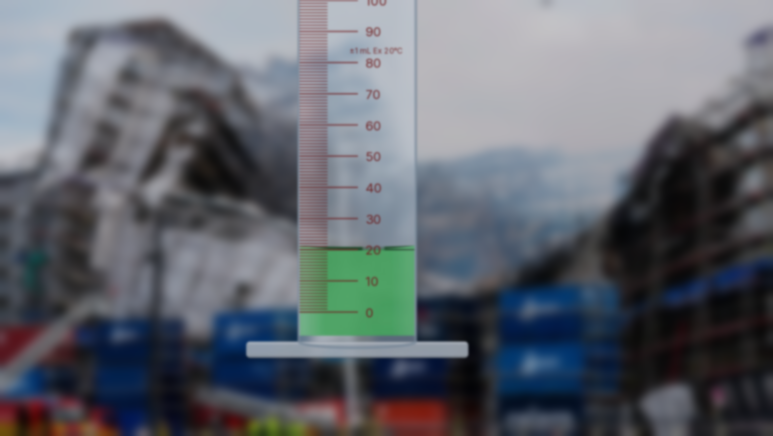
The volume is 20,mL
